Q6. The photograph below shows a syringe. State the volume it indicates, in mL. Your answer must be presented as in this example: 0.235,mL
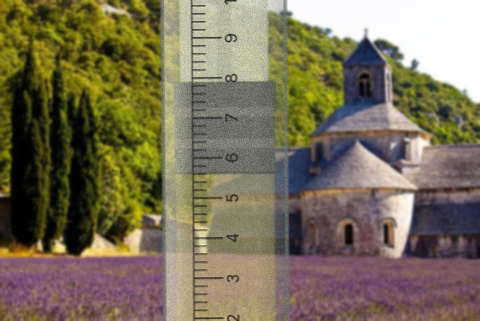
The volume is 5.6,mL
